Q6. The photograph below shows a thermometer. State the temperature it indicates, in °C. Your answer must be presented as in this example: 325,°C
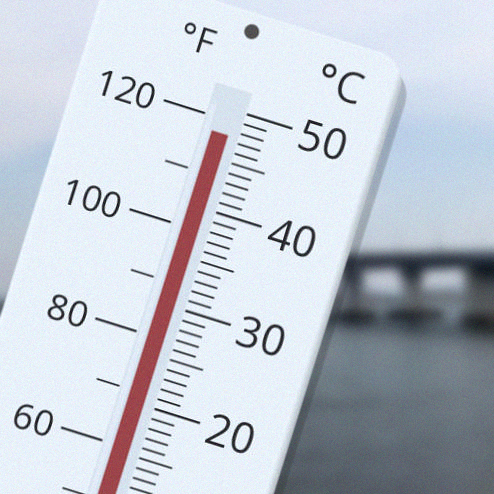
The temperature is 47.5,°C
